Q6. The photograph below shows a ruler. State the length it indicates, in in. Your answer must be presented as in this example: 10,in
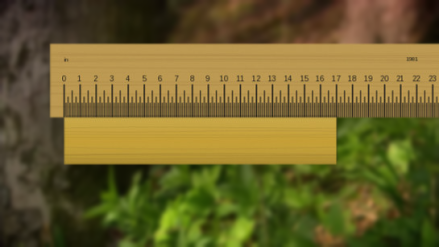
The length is 17,in
